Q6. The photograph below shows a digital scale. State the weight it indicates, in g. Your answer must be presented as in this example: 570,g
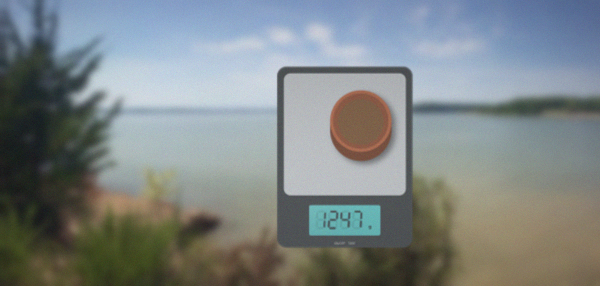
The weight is 1247,g
